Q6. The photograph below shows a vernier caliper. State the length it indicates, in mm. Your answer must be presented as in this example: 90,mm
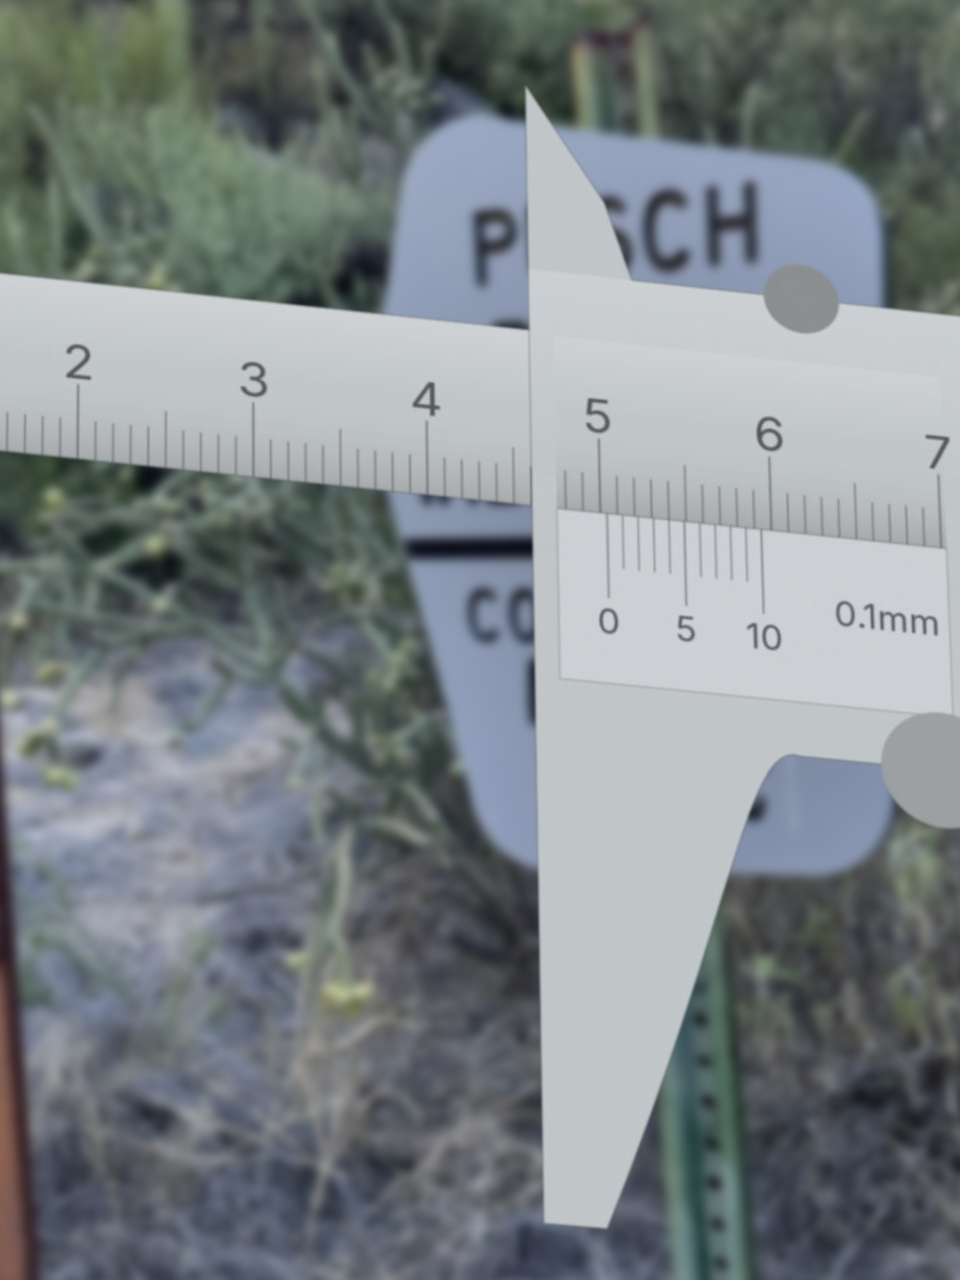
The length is 50.4,mm
